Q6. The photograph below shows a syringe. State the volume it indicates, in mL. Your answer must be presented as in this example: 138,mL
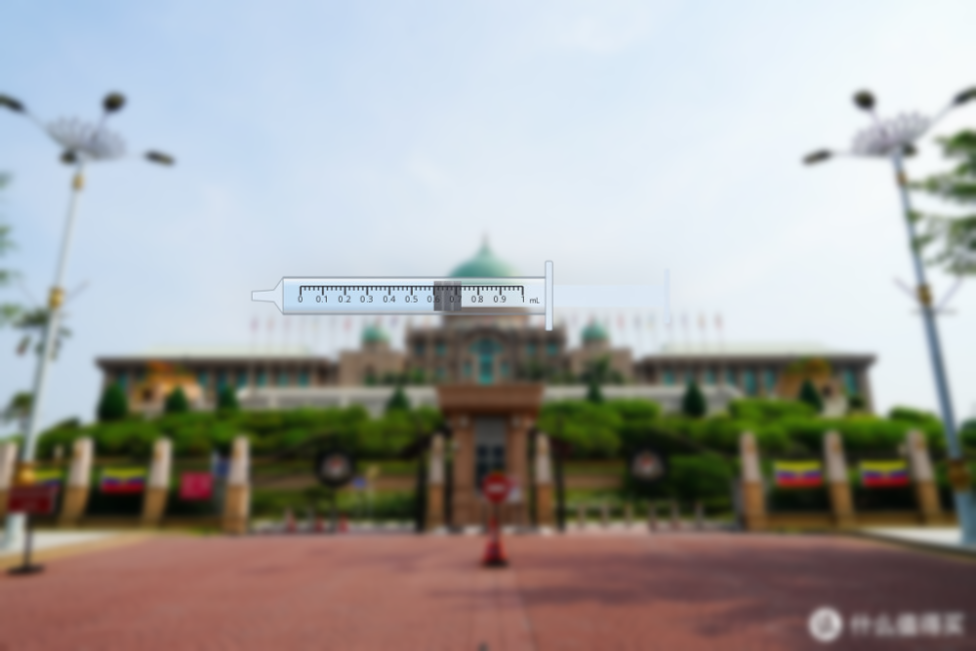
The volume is 0.6,mL
